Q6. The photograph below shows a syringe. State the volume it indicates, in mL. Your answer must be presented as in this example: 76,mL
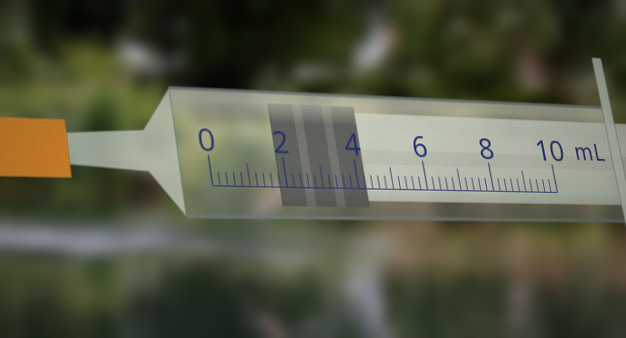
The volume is 1.8,mL
